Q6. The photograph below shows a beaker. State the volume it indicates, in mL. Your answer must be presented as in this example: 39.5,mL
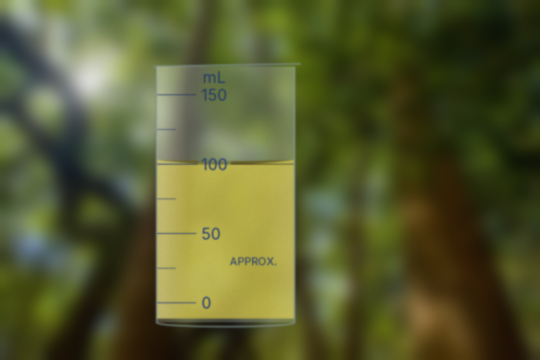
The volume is 100,mL
